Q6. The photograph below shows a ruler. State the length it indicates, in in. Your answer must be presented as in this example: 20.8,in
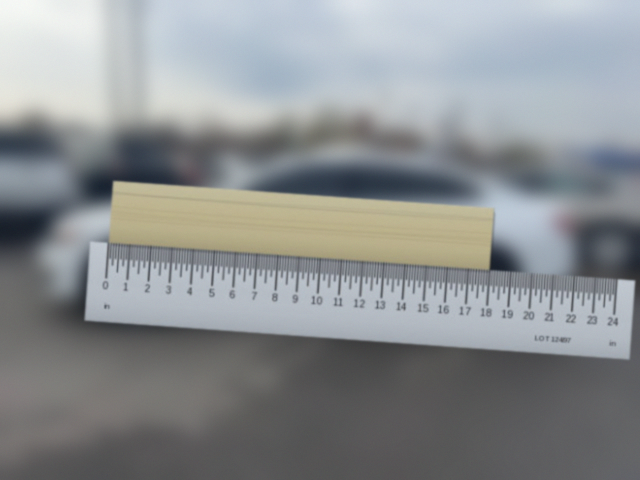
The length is 18,in
